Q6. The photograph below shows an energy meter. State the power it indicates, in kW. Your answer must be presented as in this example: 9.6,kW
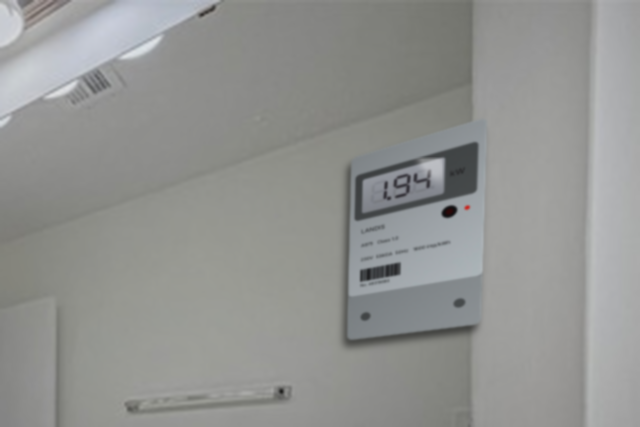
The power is 1.94,kW
